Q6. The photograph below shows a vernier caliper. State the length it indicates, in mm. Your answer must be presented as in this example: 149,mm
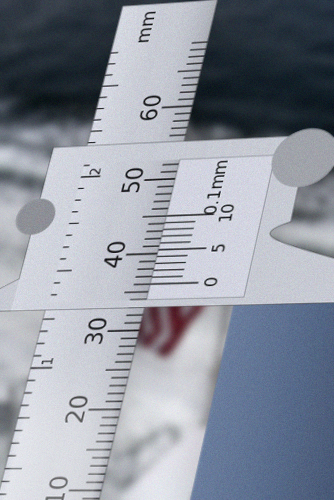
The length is 36.0,mm
